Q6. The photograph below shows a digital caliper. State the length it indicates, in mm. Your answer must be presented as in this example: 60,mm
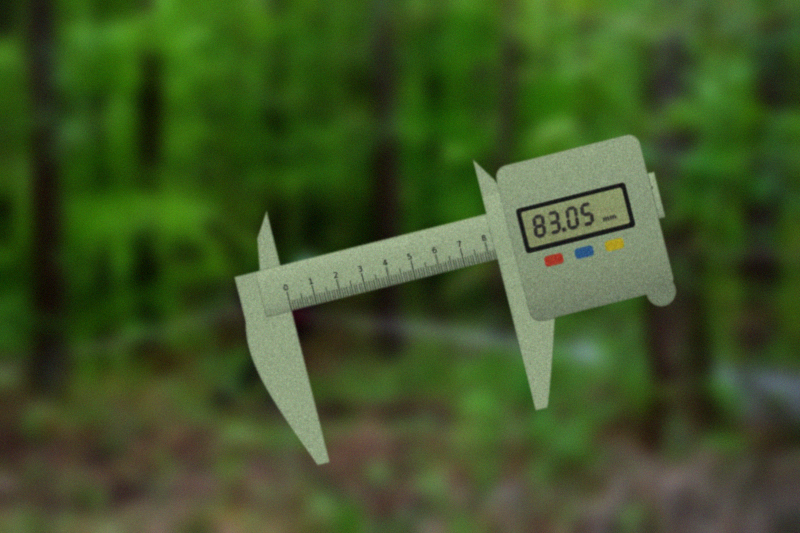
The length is 83.05,mm
